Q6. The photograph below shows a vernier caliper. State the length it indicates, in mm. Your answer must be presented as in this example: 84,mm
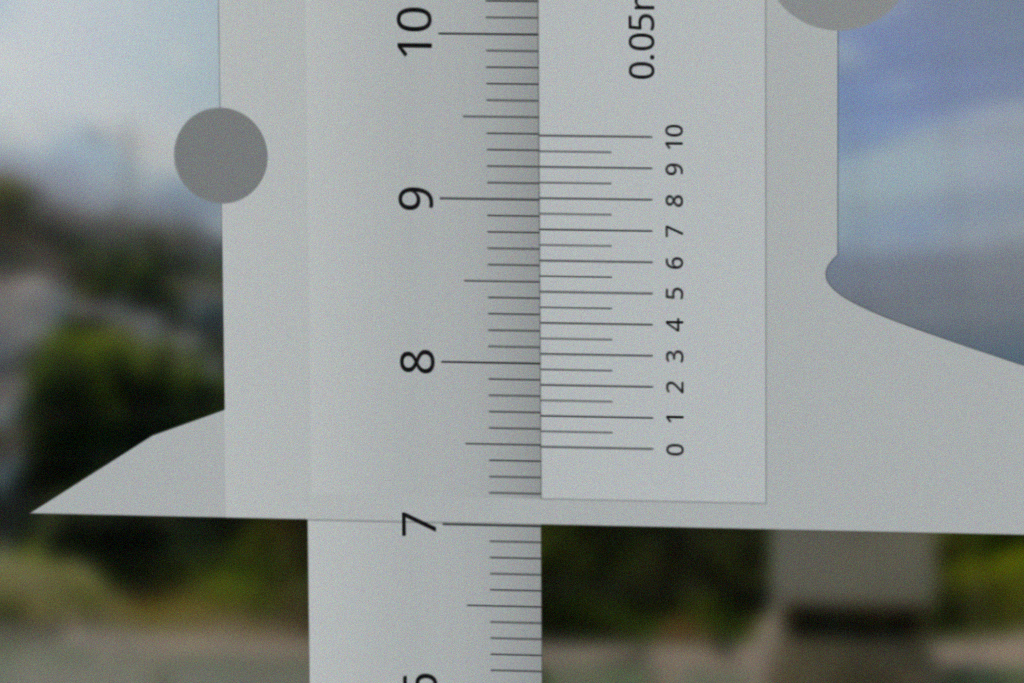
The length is 74.9,mm
